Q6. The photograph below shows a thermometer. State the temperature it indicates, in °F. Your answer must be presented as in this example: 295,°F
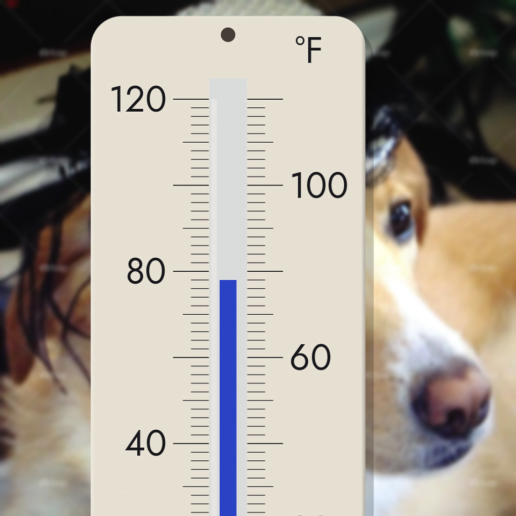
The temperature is 78,°F
